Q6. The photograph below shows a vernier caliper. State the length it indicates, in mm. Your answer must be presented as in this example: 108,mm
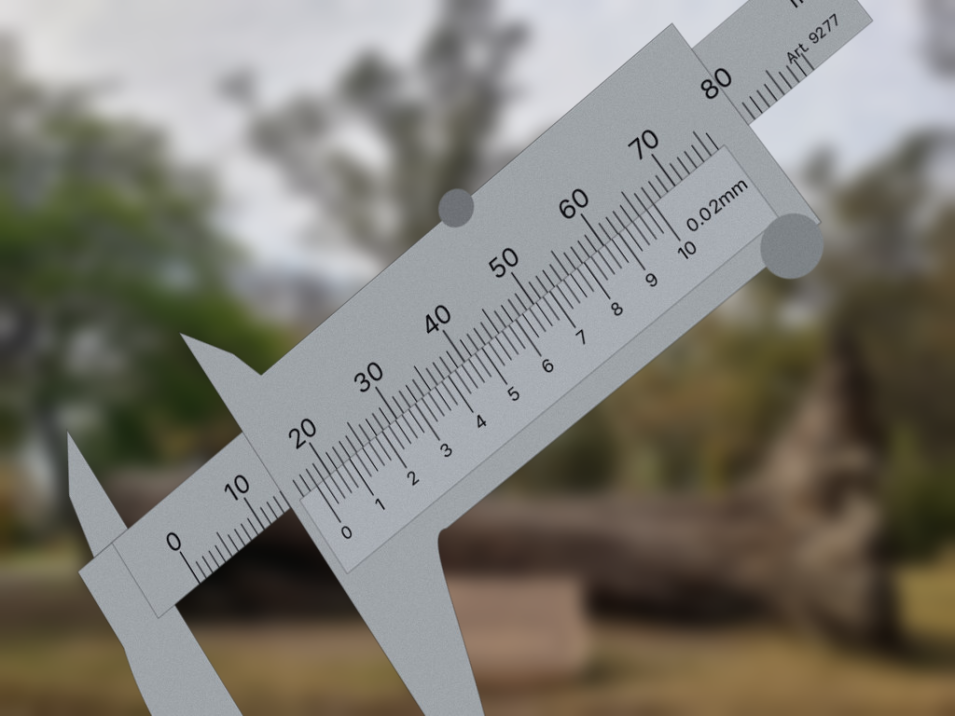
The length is 18.0,mm
